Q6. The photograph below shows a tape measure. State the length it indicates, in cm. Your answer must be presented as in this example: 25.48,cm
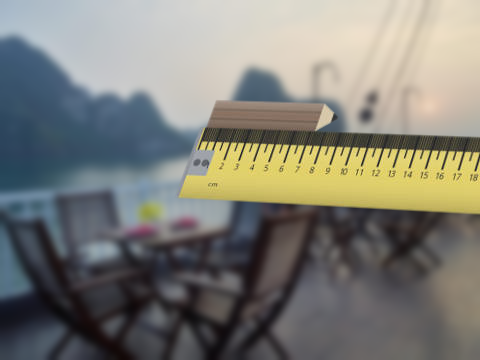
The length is 8.5,cm
